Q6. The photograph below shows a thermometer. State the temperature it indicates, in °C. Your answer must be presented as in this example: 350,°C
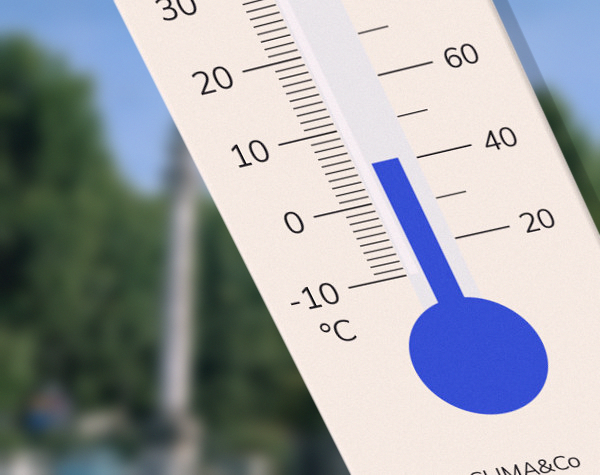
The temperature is 5,°C
